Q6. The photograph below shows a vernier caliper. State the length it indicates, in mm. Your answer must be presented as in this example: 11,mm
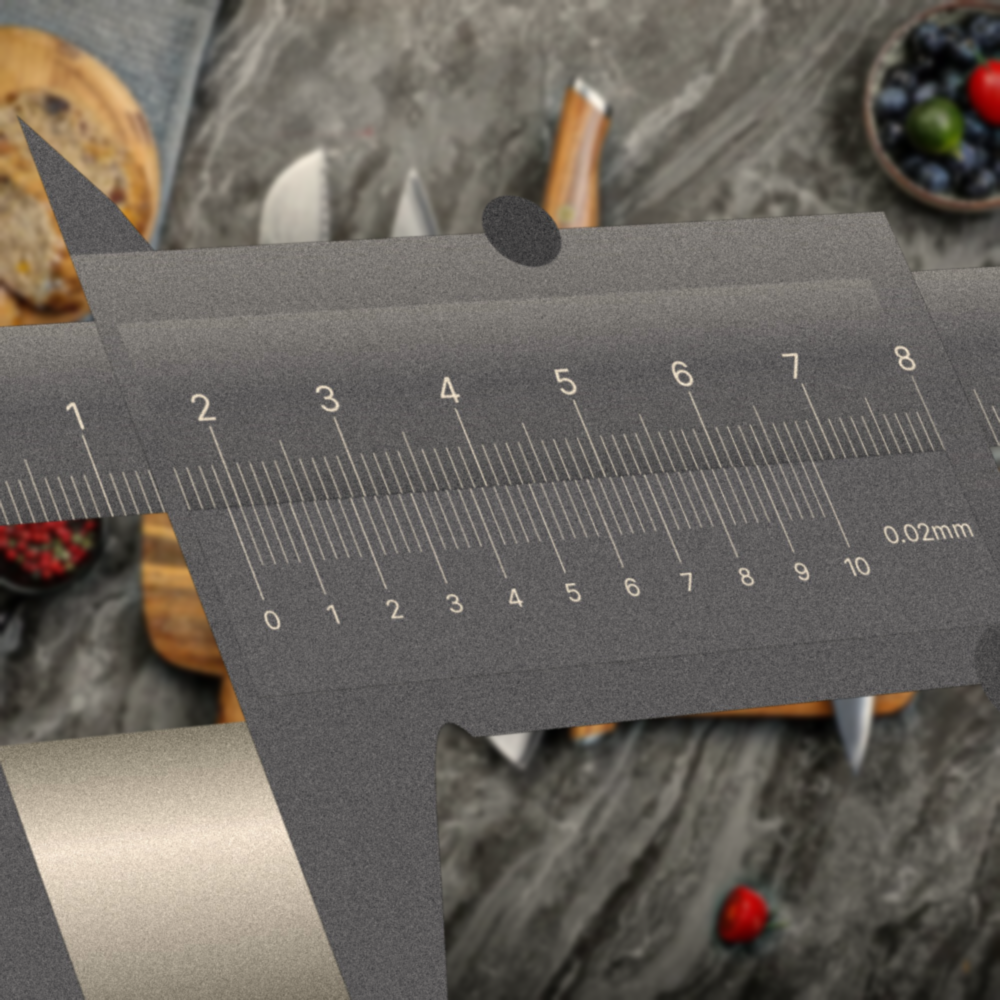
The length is 19.0,mm
